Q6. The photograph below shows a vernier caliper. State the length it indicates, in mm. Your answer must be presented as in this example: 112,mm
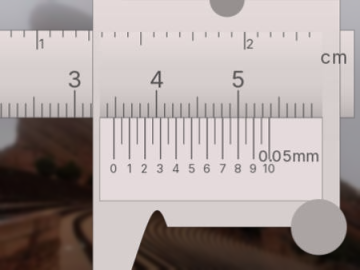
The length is 34.8,mm
